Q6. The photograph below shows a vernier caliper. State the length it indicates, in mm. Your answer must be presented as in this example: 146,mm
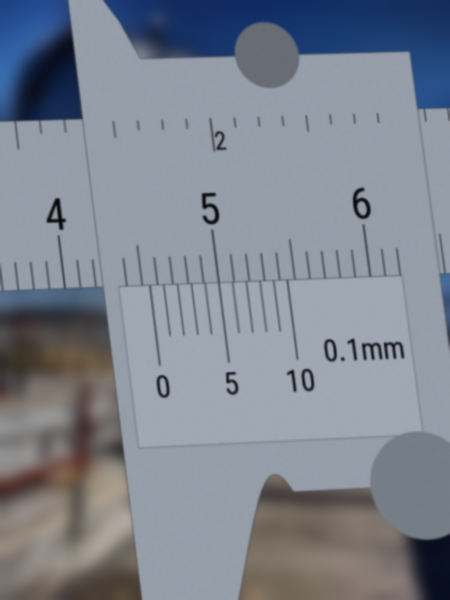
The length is 45.5,mm
